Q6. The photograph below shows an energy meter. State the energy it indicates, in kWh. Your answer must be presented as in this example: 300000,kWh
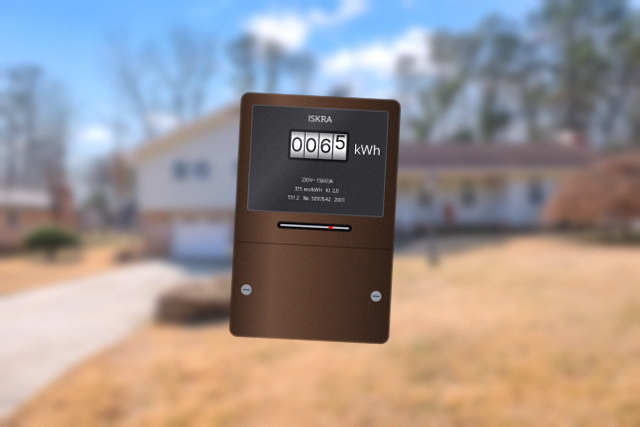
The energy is 65,kWh
